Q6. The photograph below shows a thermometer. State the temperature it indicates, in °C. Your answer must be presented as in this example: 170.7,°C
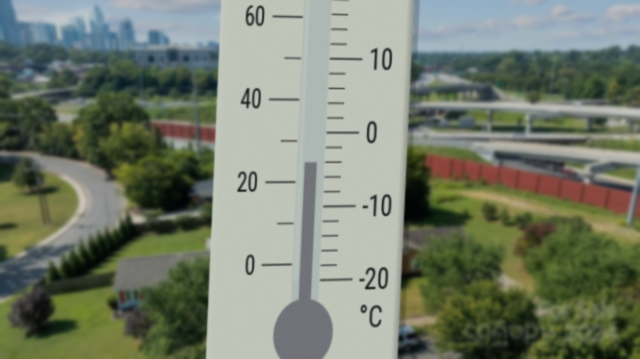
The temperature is -4,°C
